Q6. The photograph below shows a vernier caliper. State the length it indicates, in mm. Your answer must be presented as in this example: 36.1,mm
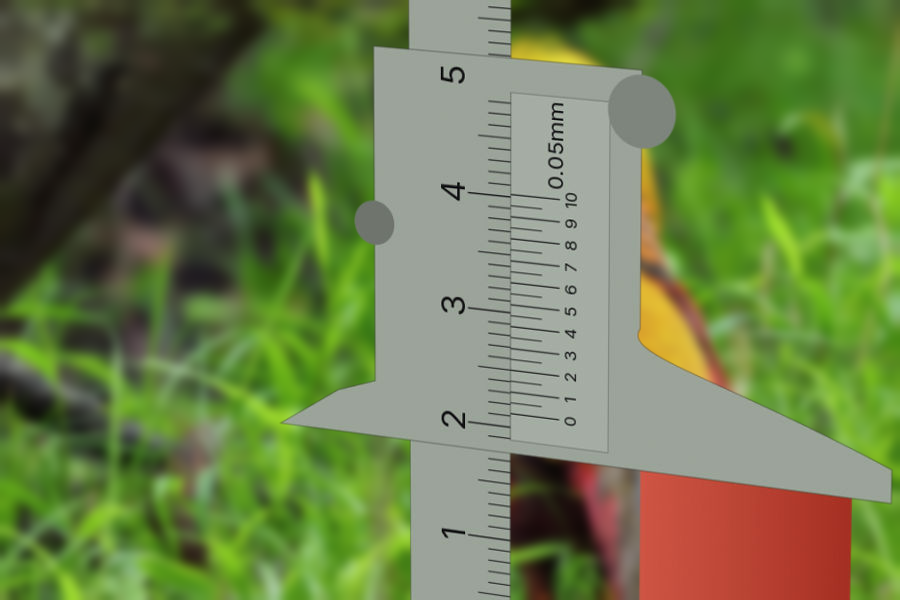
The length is 21.2,mm
